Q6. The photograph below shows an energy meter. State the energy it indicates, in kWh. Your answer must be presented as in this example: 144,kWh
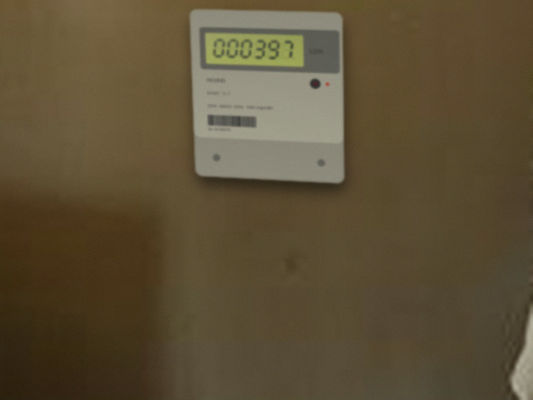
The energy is 397,kWh
